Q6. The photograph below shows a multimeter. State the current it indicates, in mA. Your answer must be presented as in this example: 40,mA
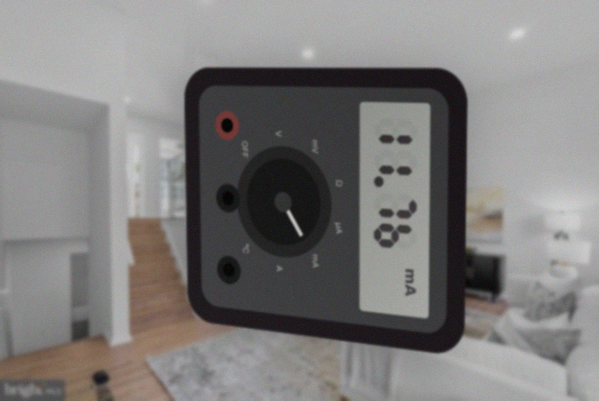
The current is 11.76,mA
